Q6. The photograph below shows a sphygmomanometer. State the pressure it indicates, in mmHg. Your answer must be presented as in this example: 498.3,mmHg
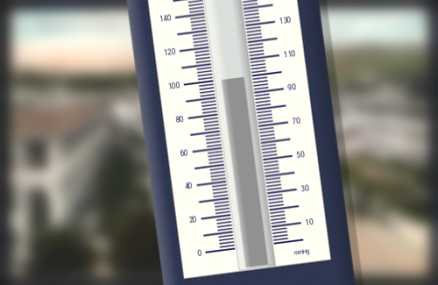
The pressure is 100,mmHg
